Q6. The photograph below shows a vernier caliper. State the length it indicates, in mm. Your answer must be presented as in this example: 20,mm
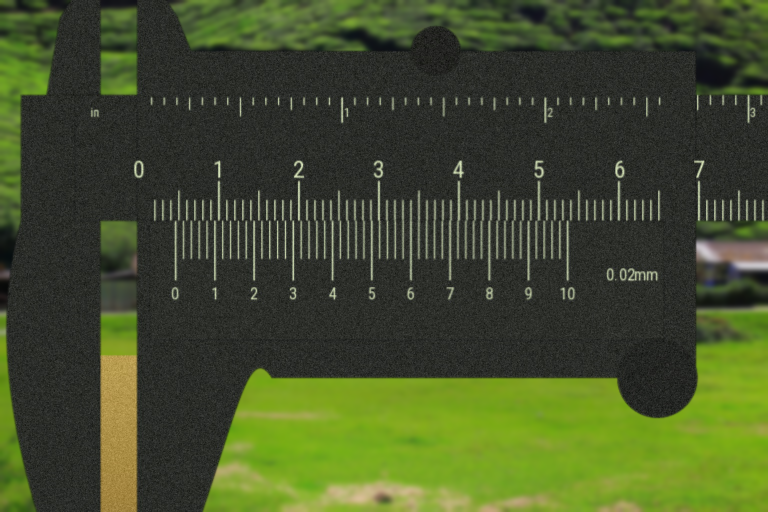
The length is 4.6,mm
